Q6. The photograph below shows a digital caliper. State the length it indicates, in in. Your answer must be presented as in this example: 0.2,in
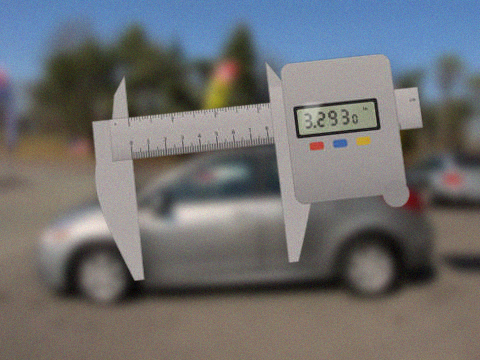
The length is 3.2930,in
